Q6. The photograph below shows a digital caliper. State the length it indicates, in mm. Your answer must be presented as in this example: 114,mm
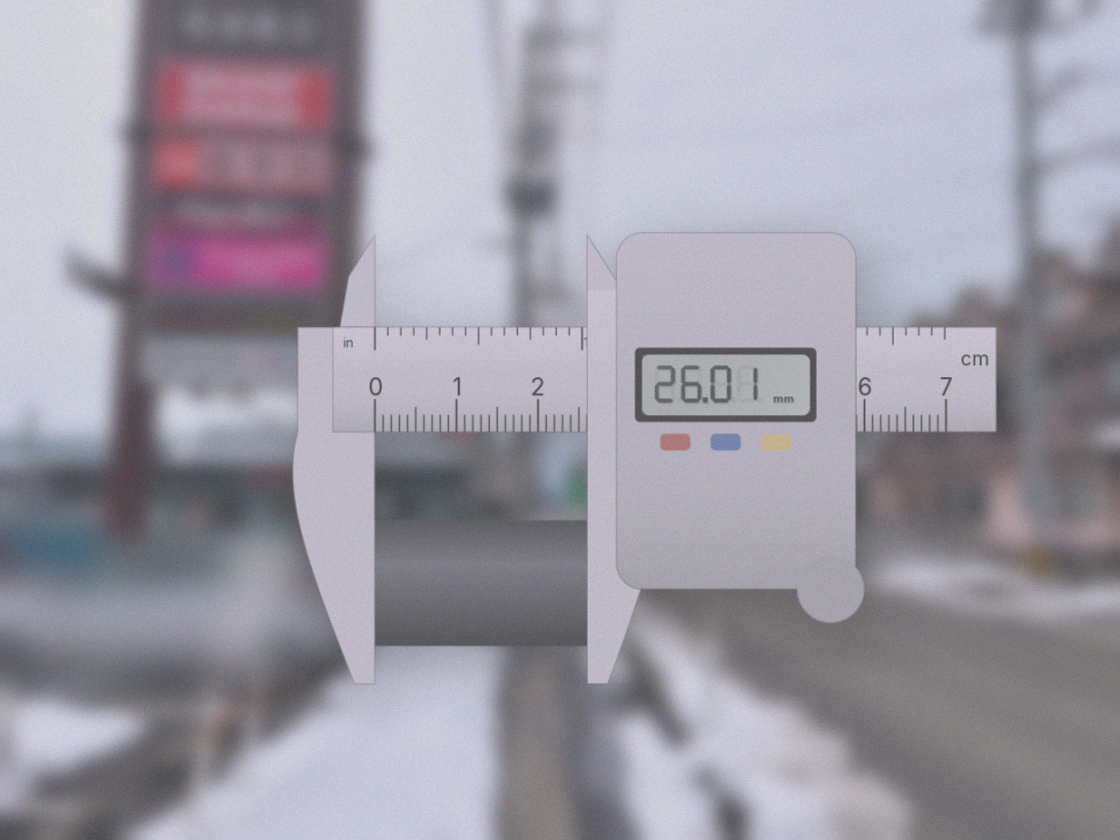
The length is 26.01,mm
